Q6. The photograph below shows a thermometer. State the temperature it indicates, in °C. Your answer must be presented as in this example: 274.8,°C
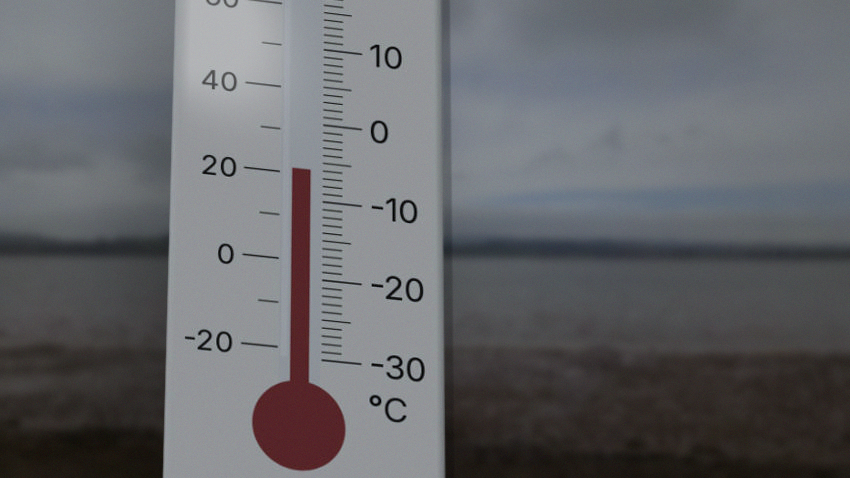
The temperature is -6,°C
